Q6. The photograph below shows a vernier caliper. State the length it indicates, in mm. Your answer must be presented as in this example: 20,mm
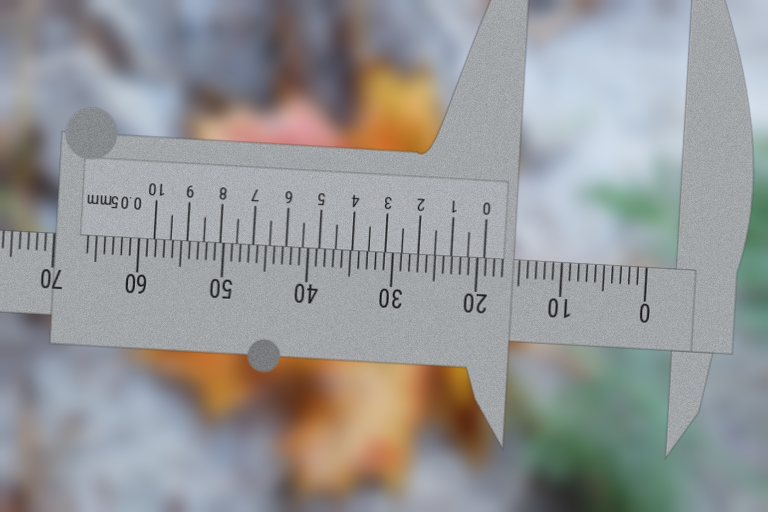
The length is 19.2,mm
